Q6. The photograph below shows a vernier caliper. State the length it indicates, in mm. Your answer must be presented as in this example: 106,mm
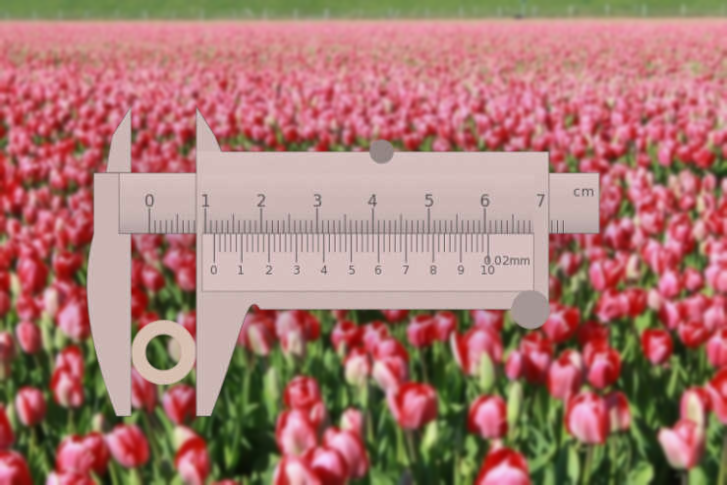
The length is 11.6,mm
